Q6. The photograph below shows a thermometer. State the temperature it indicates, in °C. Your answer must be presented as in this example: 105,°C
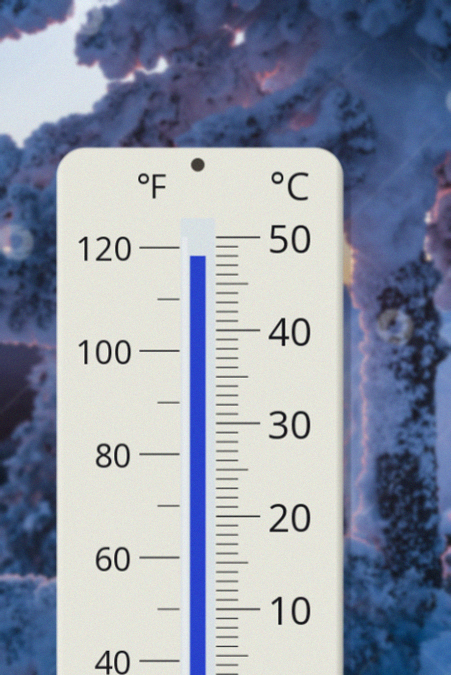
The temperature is 48,°C
